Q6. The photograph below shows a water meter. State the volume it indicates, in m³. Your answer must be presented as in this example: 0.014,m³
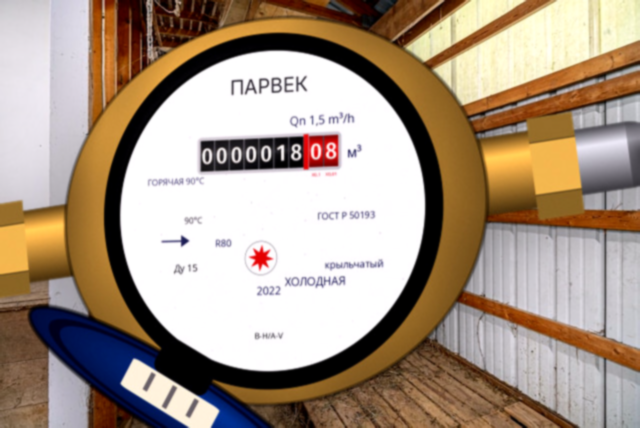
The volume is 18.08,m³
